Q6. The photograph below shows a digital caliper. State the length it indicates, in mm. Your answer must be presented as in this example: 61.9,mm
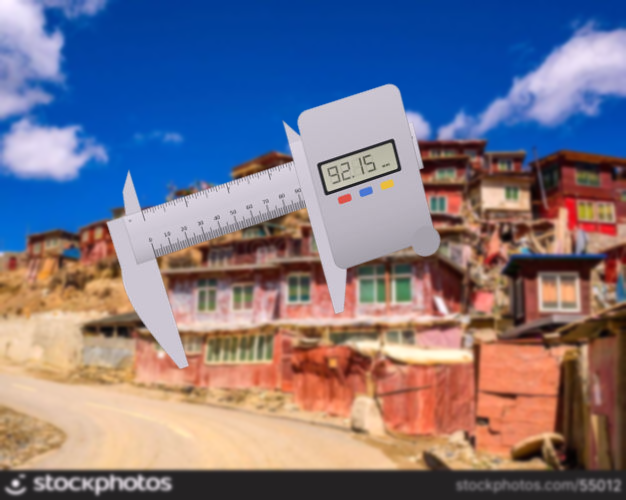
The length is 92.15,mm
